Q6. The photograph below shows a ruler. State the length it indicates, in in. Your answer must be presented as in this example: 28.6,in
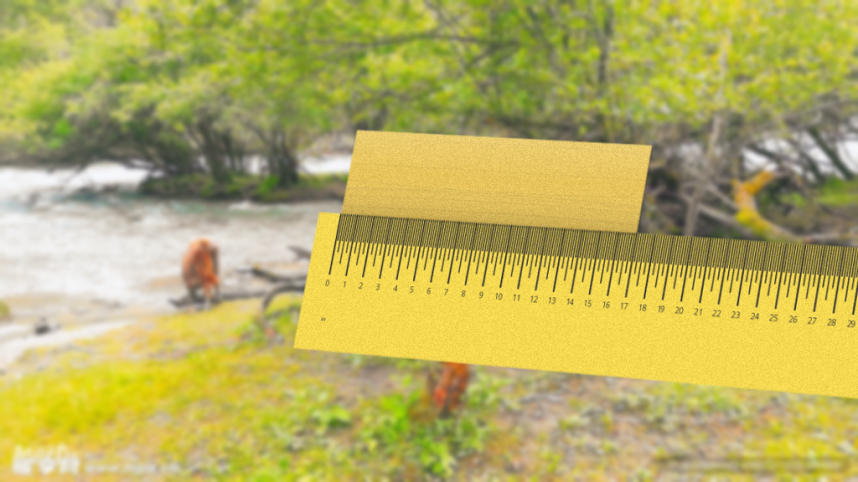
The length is 17,in
